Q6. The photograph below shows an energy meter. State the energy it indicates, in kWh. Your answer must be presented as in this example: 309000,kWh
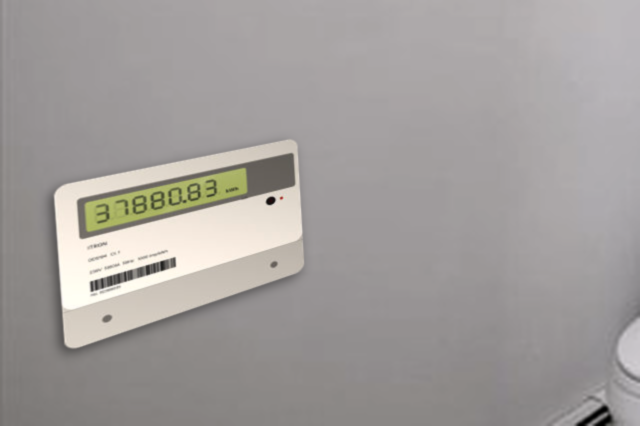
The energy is 37880.83,kWh
